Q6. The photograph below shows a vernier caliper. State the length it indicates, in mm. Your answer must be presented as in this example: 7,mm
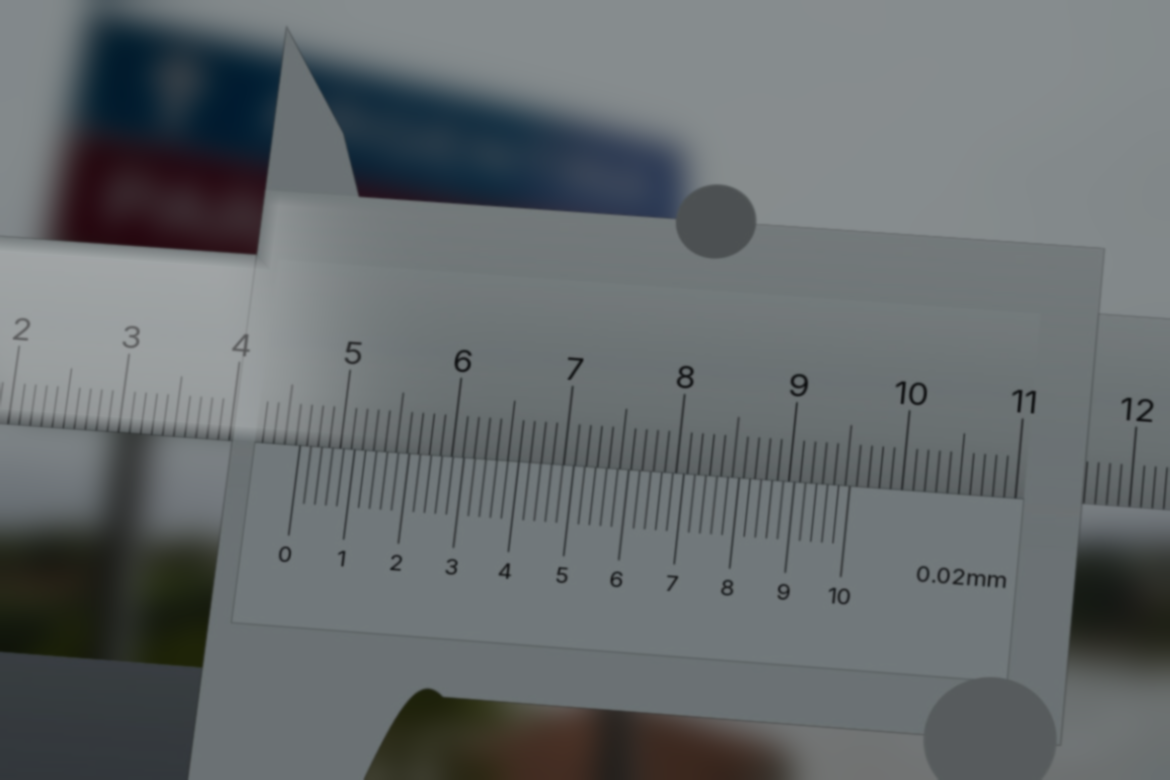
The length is 46.4,mm
